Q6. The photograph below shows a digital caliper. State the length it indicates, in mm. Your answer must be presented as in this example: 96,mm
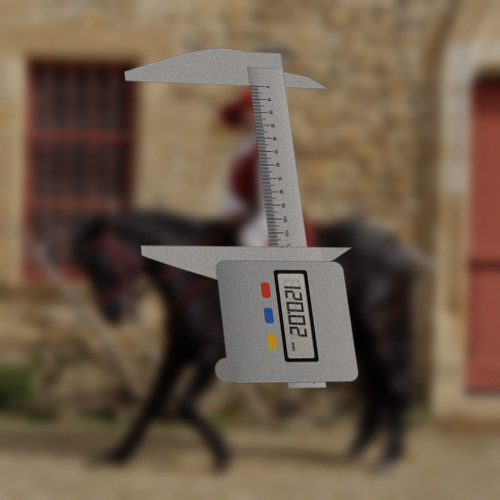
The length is 120.02,mm
